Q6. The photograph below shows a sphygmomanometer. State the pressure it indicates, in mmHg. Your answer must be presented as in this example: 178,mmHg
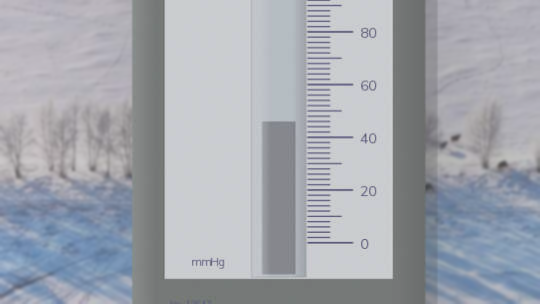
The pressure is 46,mmHg
